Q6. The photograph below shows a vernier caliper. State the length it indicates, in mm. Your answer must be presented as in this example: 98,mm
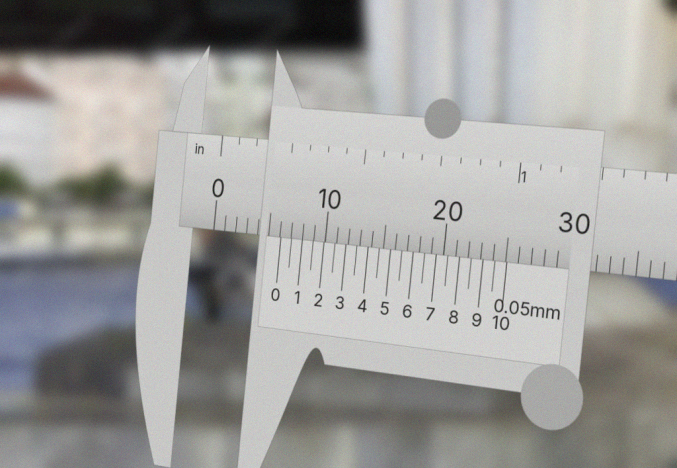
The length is 6.1,mm
